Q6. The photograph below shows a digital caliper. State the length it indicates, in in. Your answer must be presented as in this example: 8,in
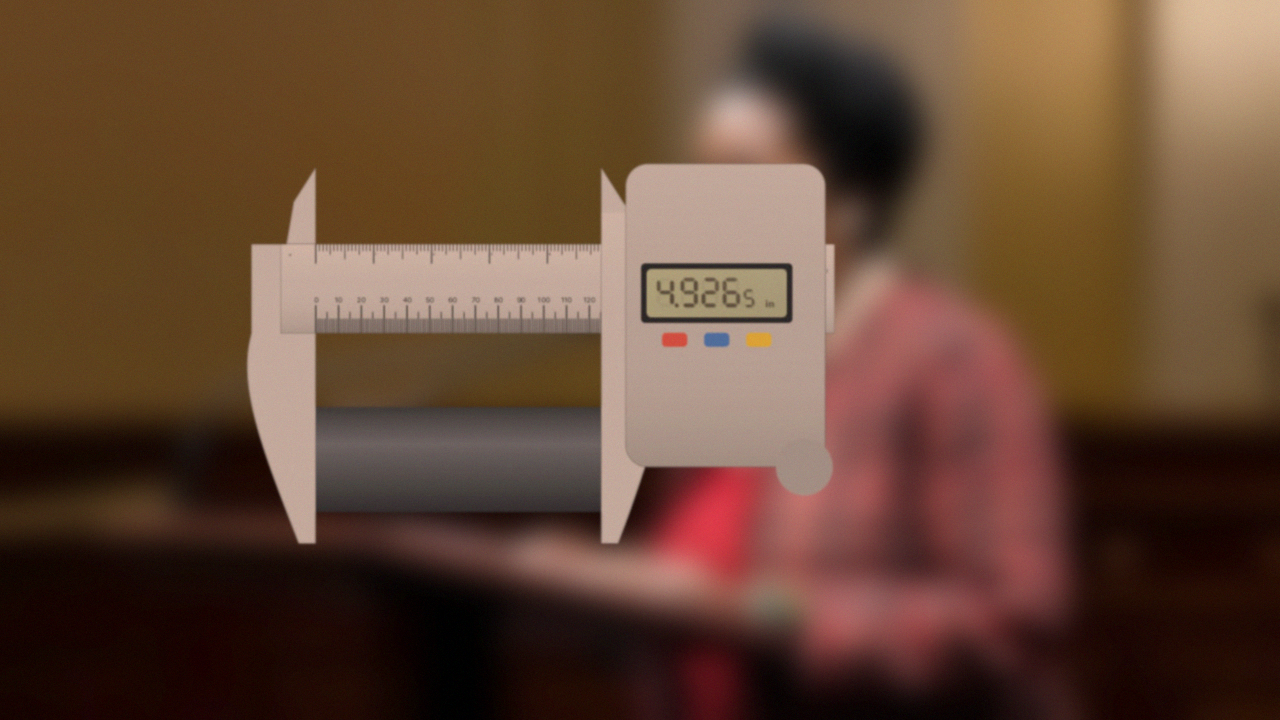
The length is 4.9265,in
